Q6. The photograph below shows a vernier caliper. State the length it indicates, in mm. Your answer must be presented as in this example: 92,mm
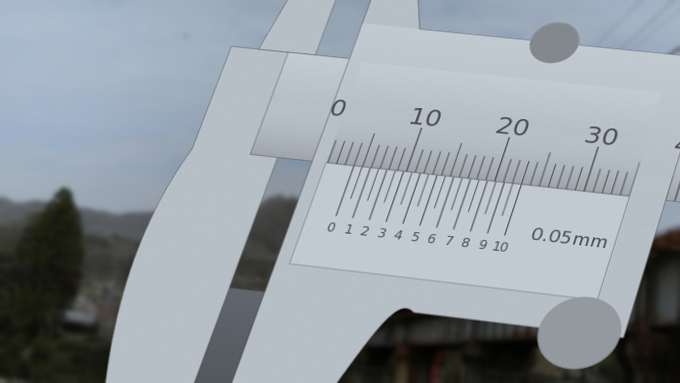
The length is 4.0,mm
